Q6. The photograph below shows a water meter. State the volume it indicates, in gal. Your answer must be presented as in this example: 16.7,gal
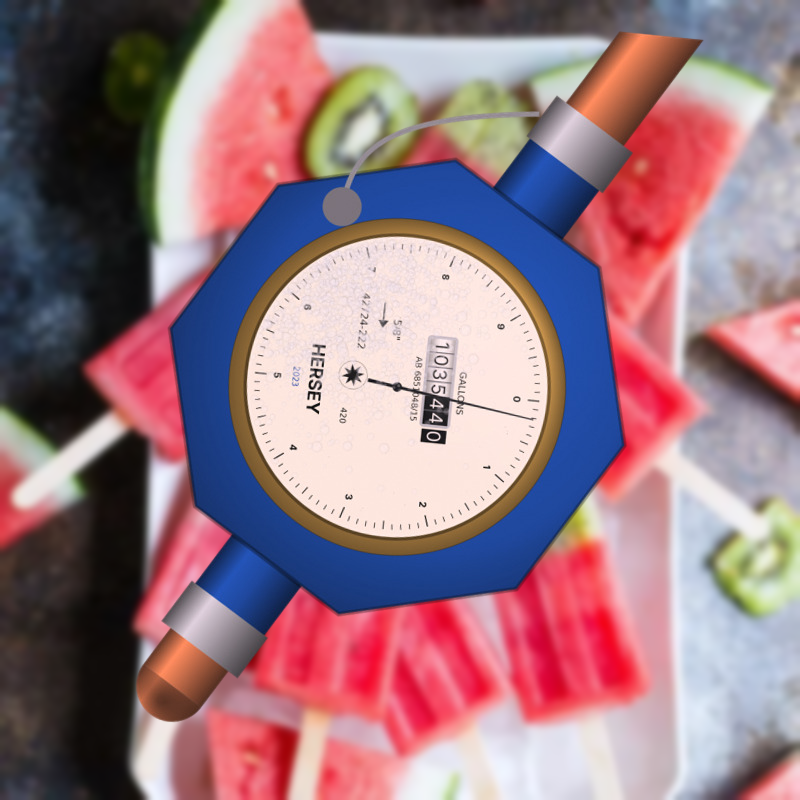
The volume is 1035440.2,gal
